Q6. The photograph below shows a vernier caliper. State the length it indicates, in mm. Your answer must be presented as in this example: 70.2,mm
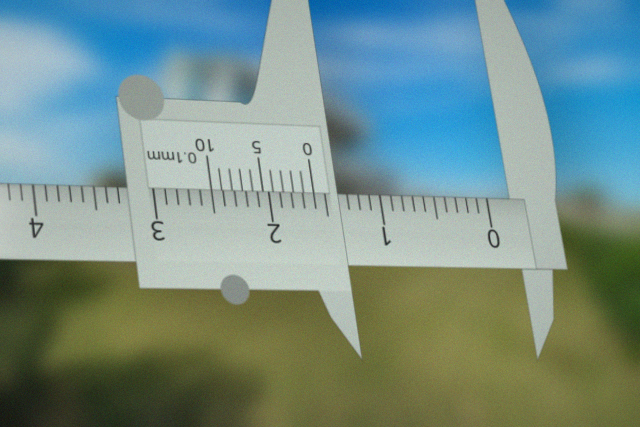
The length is 16.0,mm
